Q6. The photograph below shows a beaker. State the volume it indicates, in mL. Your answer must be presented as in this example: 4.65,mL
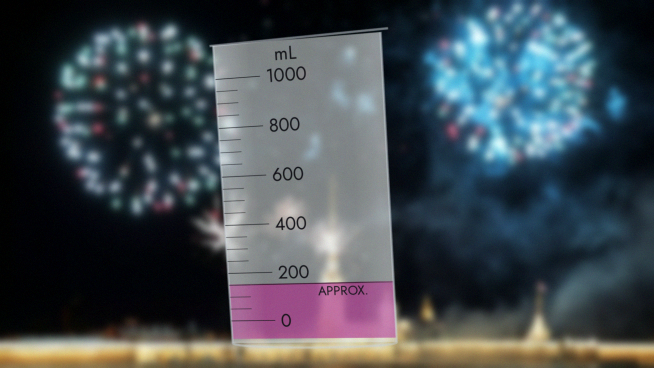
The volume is 150,mL
